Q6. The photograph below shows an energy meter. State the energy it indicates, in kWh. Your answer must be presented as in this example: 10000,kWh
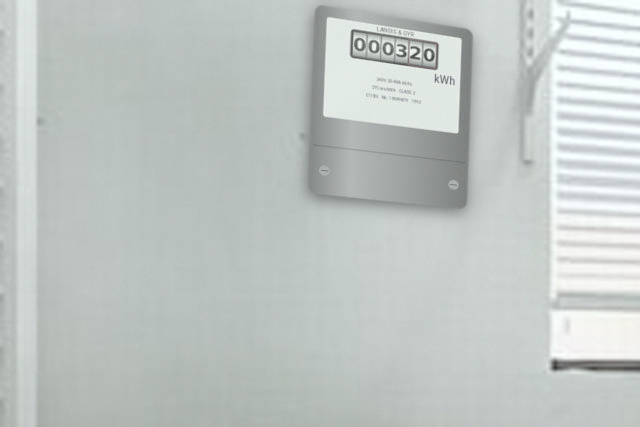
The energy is 3.20,kWh
